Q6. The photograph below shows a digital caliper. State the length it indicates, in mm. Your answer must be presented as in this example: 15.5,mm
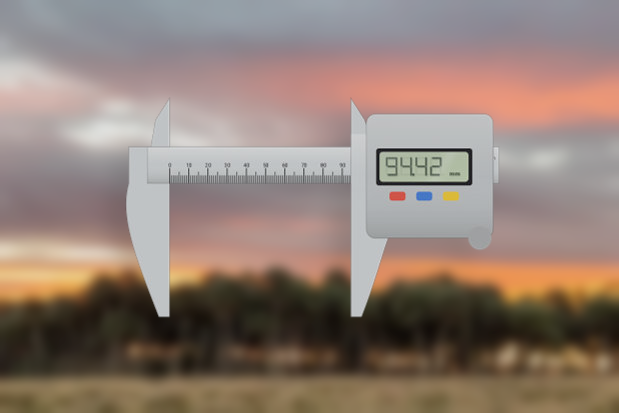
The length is 94.42,mm
